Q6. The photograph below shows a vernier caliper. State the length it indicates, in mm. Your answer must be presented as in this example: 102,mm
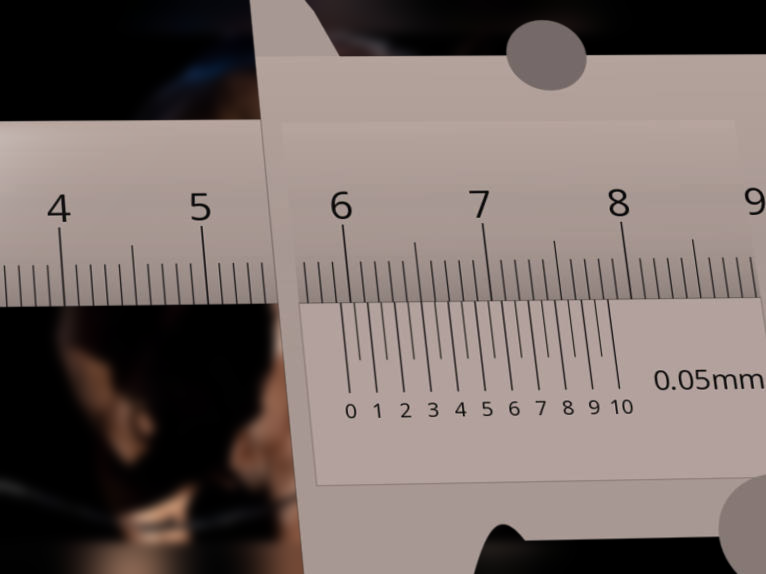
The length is 59.3,mm
